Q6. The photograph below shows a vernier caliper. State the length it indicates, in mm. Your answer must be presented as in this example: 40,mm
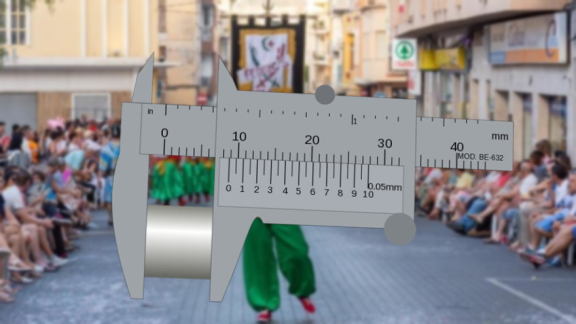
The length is 8.8,mm
